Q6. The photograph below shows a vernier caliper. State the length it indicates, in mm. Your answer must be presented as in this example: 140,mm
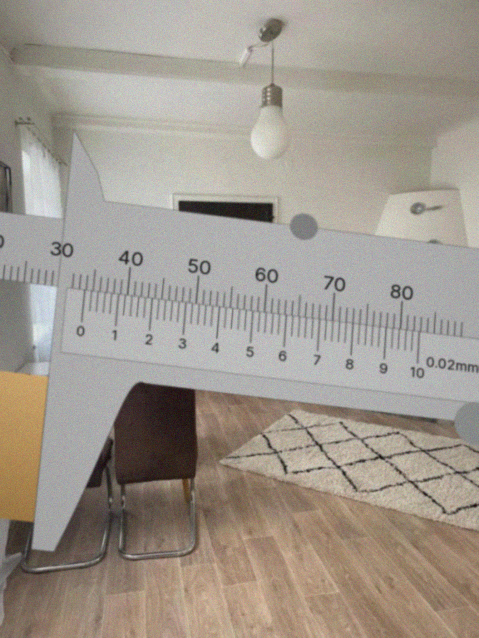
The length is 33.8,mm
